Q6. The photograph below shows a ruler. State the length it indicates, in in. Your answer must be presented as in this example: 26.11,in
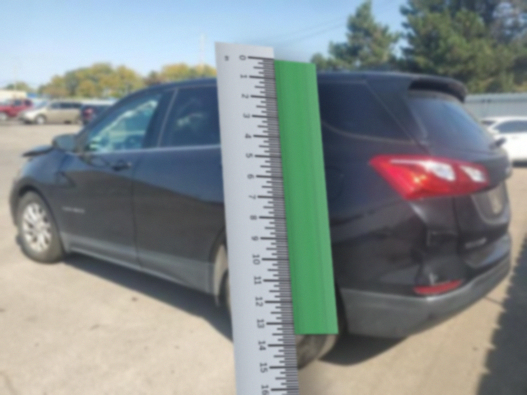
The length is 13.5,in
